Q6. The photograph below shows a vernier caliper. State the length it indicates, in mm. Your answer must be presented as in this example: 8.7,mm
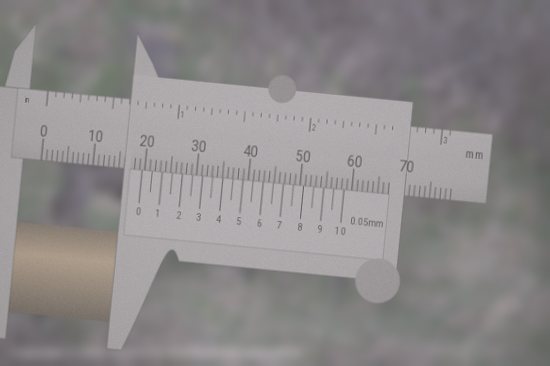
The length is 19.5,mm
